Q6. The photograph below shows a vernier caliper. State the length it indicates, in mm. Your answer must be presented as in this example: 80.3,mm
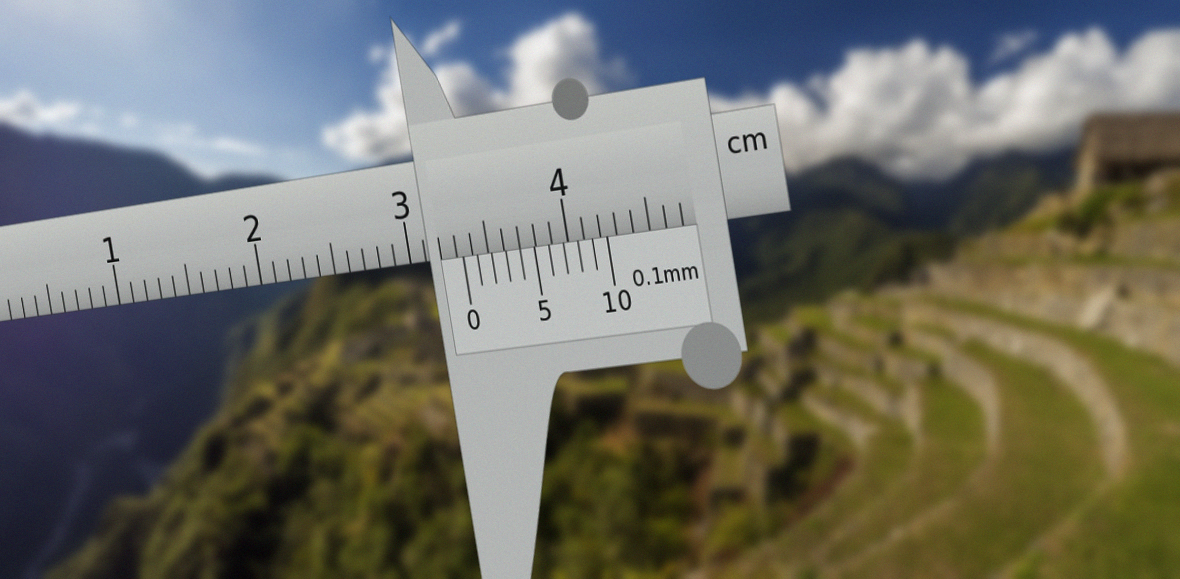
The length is 33.4,mm
